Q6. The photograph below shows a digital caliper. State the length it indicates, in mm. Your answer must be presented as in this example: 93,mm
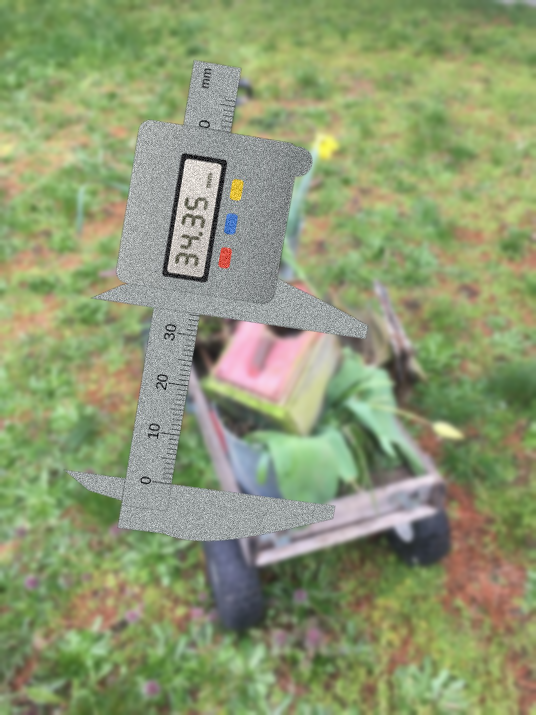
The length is 34.35,mm
